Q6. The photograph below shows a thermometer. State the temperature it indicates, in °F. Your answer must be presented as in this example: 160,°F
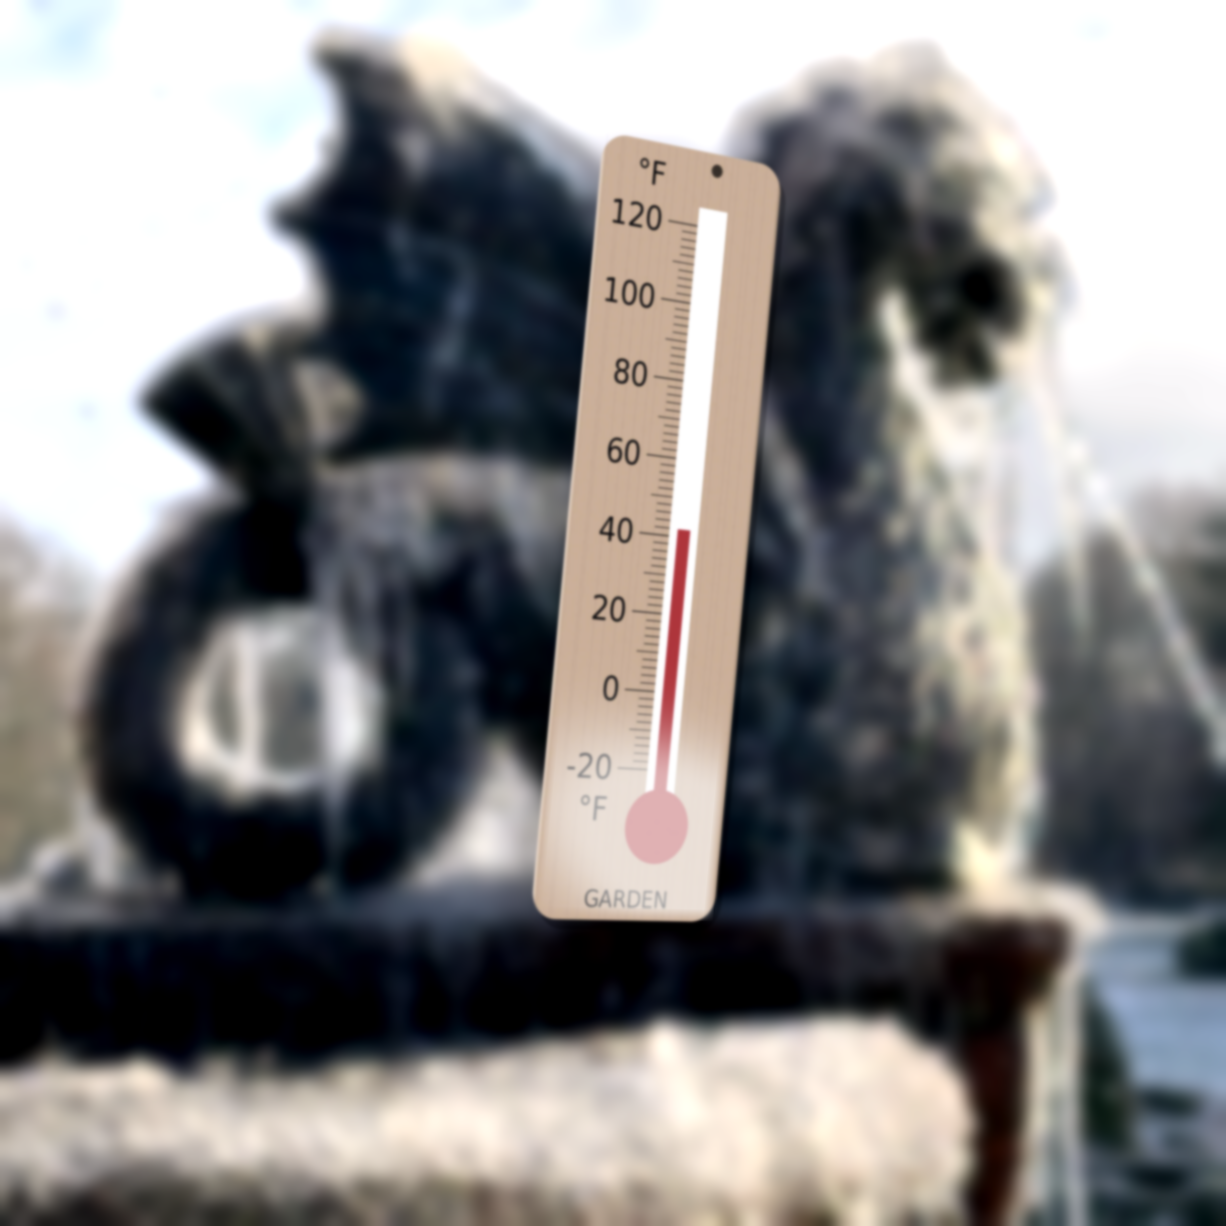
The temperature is 42,°F
